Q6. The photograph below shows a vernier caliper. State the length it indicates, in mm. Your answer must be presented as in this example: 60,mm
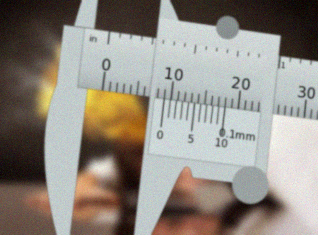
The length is 9.0,mm
